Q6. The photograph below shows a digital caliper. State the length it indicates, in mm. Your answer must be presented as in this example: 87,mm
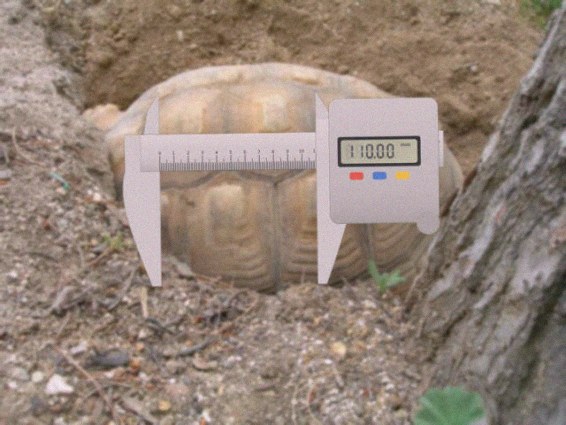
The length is 110.00,mm
